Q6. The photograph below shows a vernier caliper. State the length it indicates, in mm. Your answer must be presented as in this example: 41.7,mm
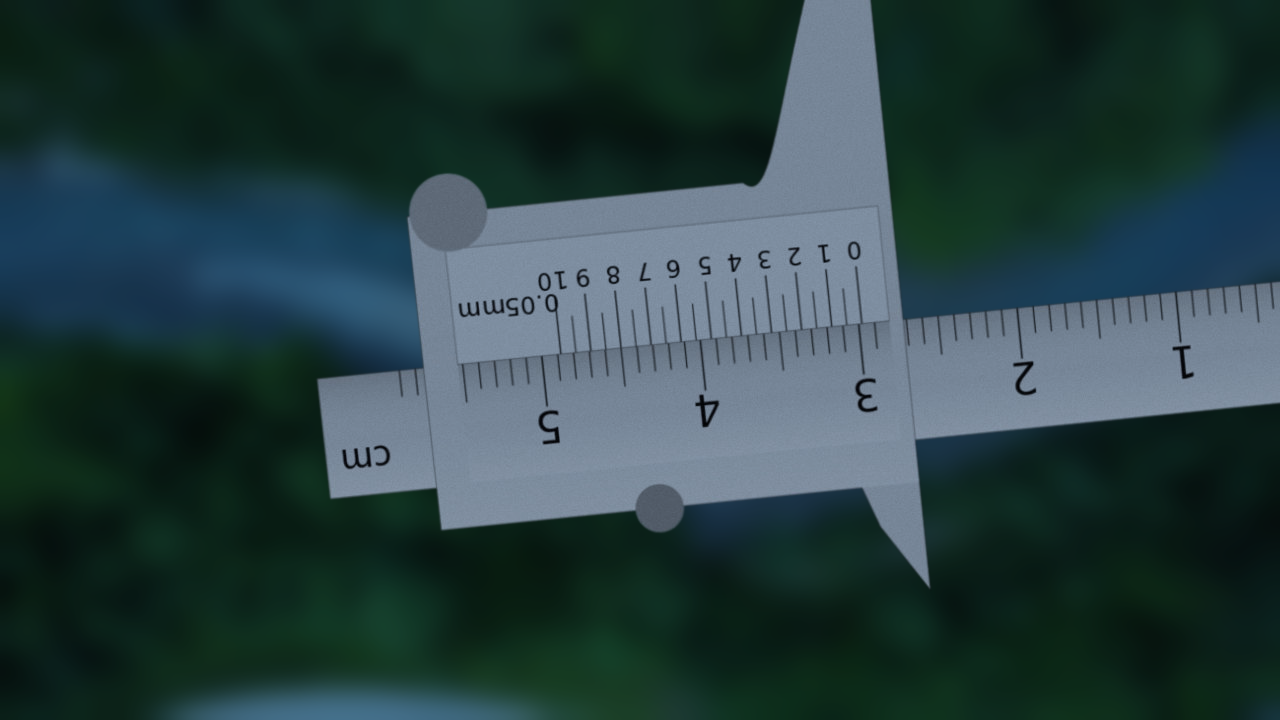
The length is 29.8,mm
